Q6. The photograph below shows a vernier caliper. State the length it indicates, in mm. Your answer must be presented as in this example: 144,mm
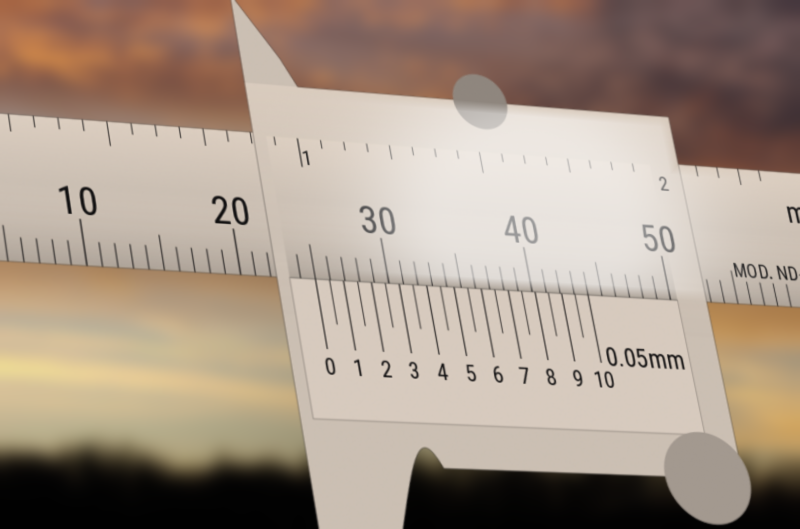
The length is 25.0,mm
